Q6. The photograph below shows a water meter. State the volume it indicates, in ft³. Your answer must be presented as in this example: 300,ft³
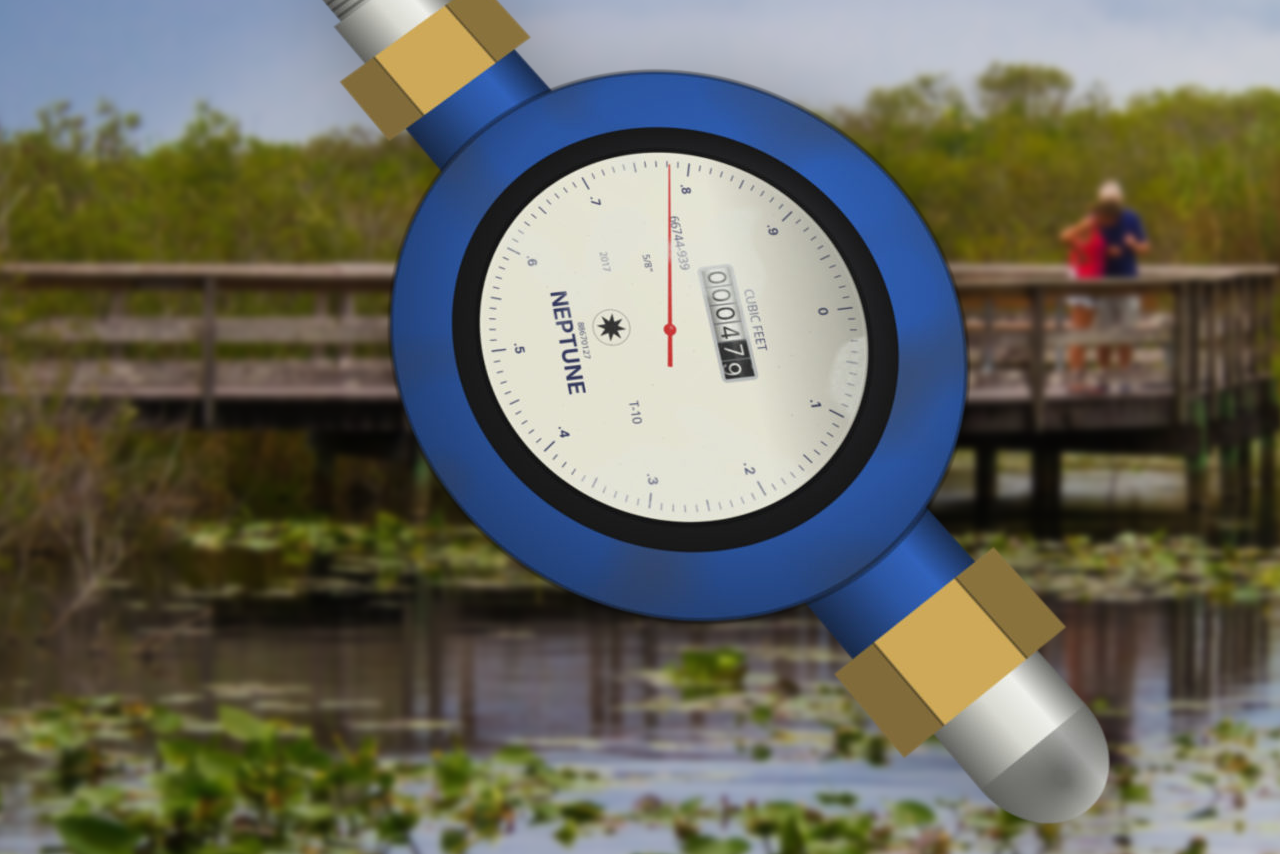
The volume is 478.78,ft³
